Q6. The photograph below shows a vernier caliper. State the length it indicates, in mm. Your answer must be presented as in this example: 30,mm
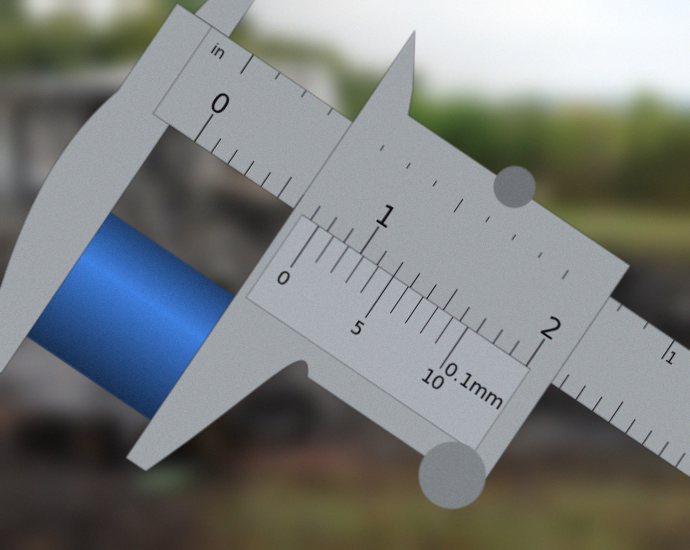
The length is 7.5,mm
